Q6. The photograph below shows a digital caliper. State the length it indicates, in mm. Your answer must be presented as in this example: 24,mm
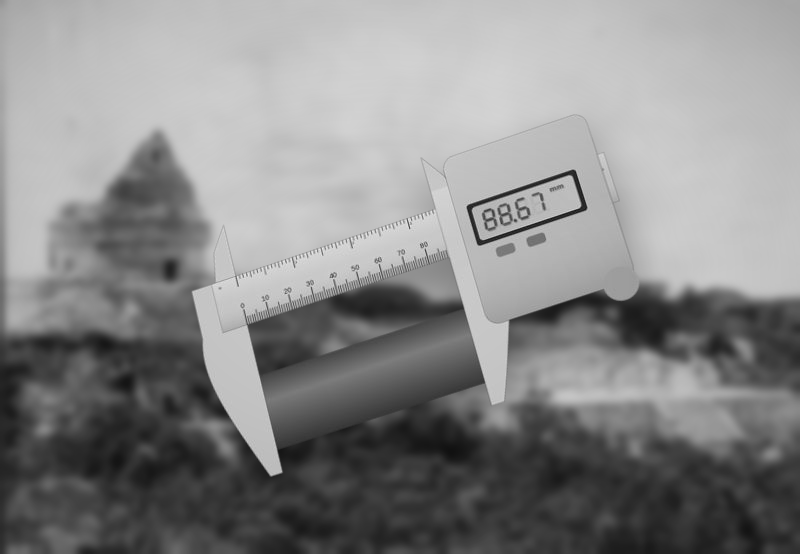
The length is 88.67,mm
